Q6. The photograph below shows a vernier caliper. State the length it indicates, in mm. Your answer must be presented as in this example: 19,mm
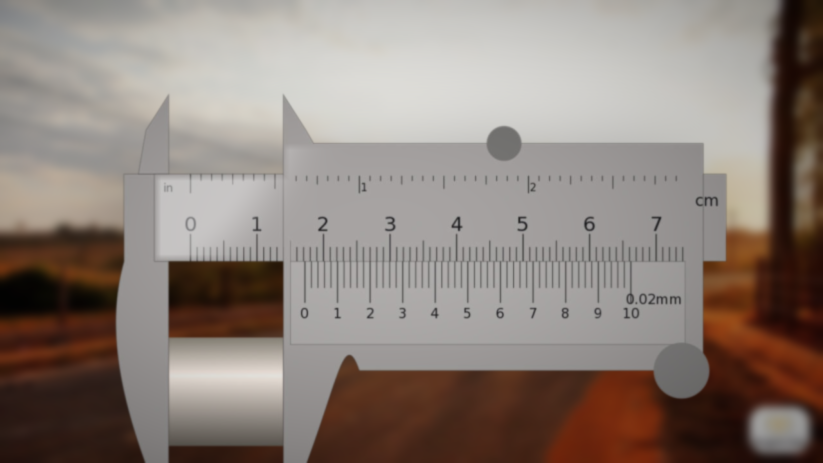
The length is 17.2,mm
